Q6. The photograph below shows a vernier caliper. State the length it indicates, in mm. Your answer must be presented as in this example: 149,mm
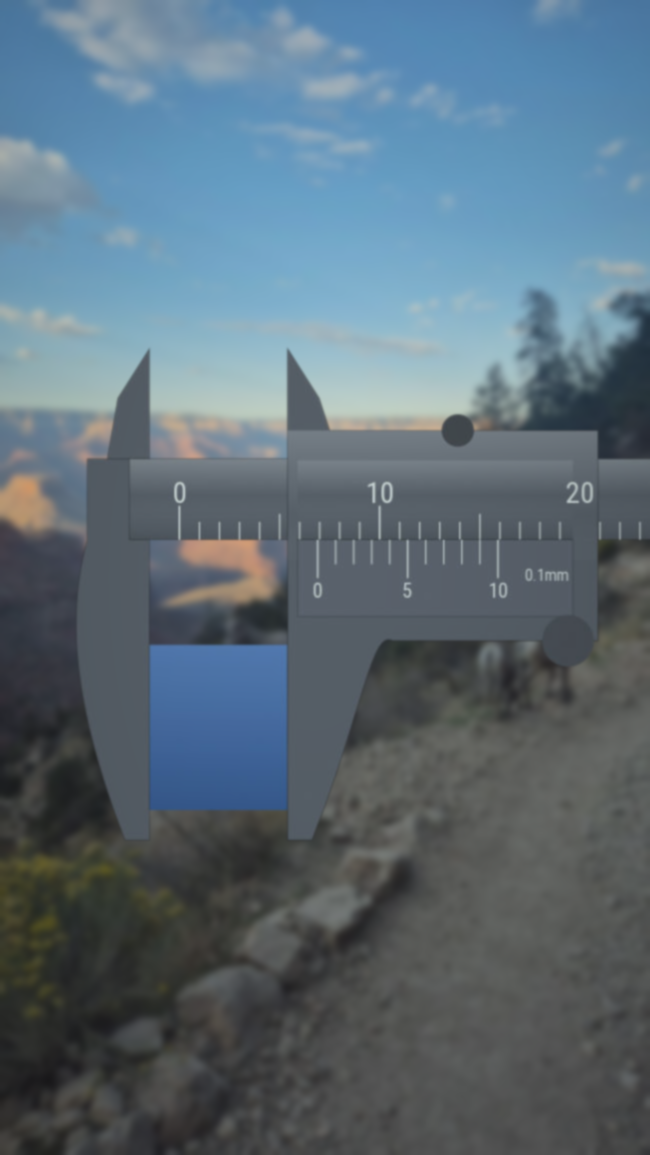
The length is 6.9,mm
